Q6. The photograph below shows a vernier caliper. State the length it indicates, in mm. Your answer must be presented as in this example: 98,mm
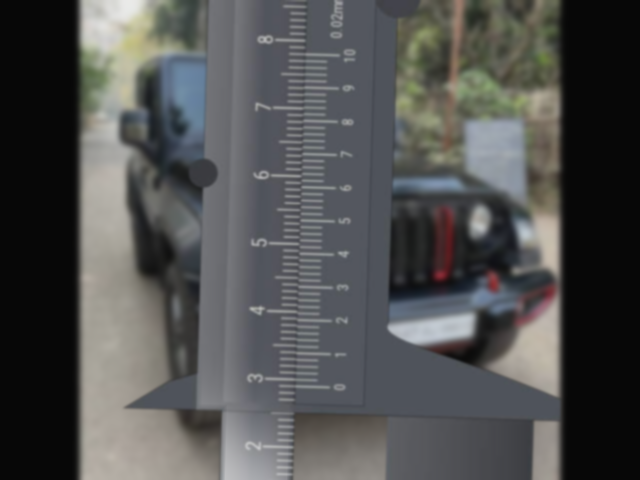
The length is 29.0,mm
